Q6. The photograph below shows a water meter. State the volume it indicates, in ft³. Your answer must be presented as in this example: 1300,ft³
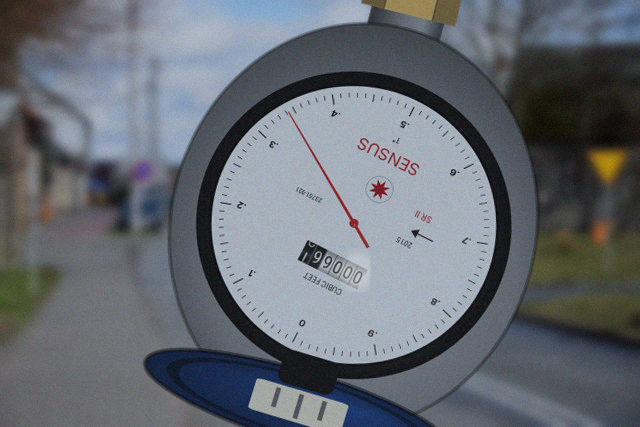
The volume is 661.34,ft³
